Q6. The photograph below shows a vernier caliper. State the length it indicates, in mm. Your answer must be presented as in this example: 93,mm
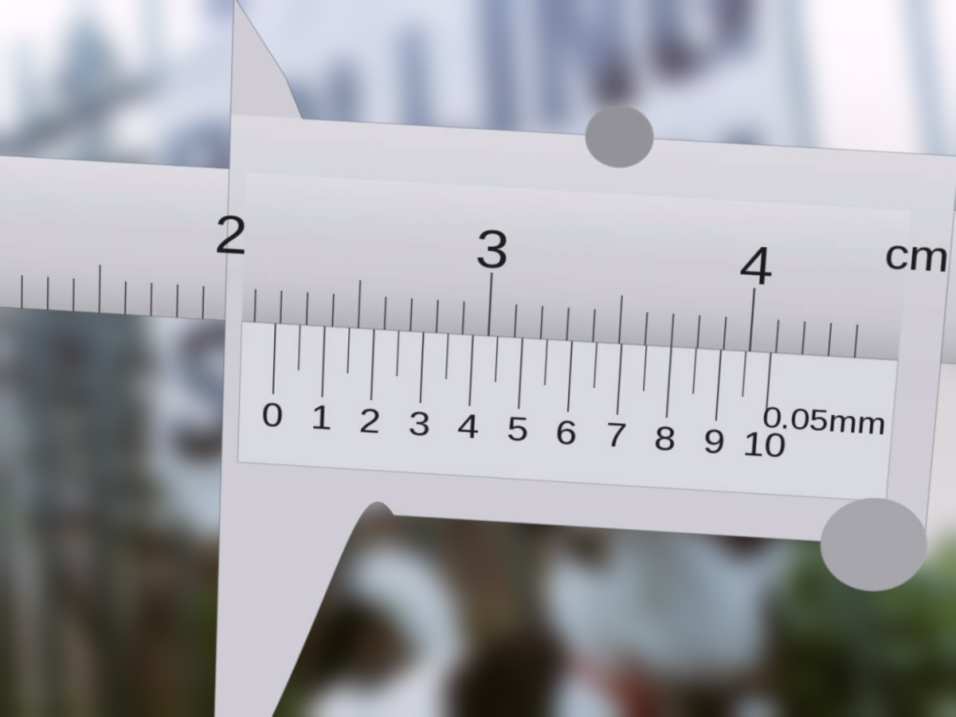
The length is 21.80,mm
